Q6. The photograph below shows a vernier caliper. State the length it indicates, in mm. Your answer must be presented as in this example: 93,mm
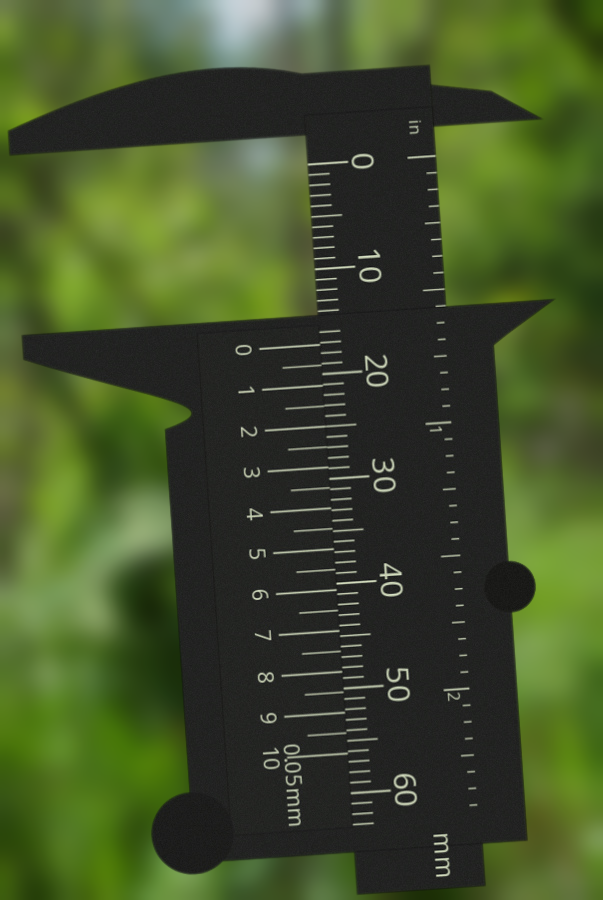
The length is 17.2,mm
